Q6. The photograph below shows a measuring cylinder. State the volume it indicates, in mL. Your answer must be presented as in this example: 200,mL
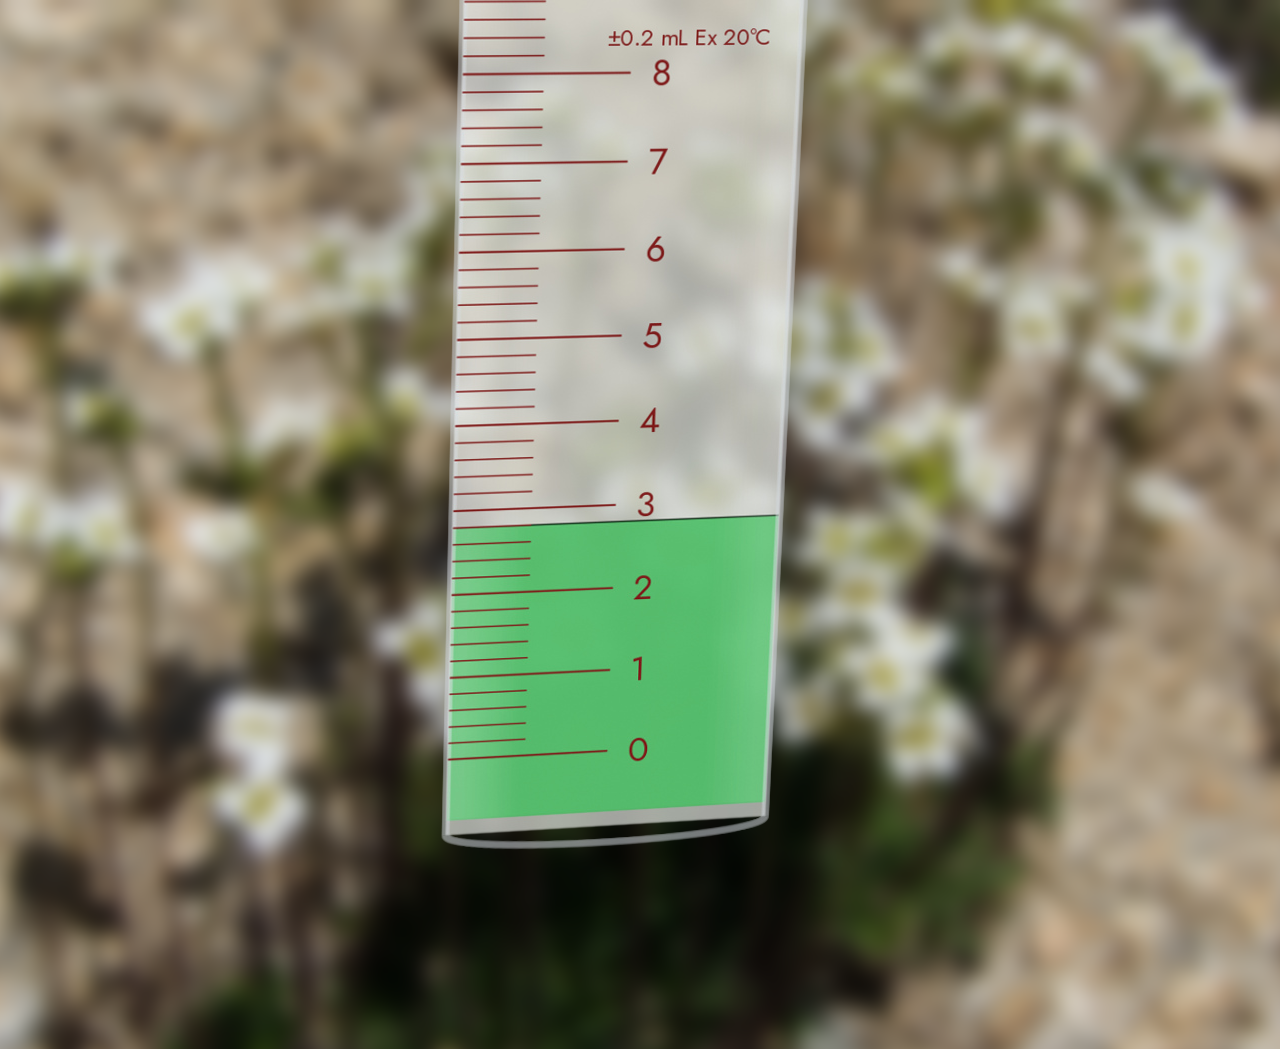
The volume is 2.8,mL
